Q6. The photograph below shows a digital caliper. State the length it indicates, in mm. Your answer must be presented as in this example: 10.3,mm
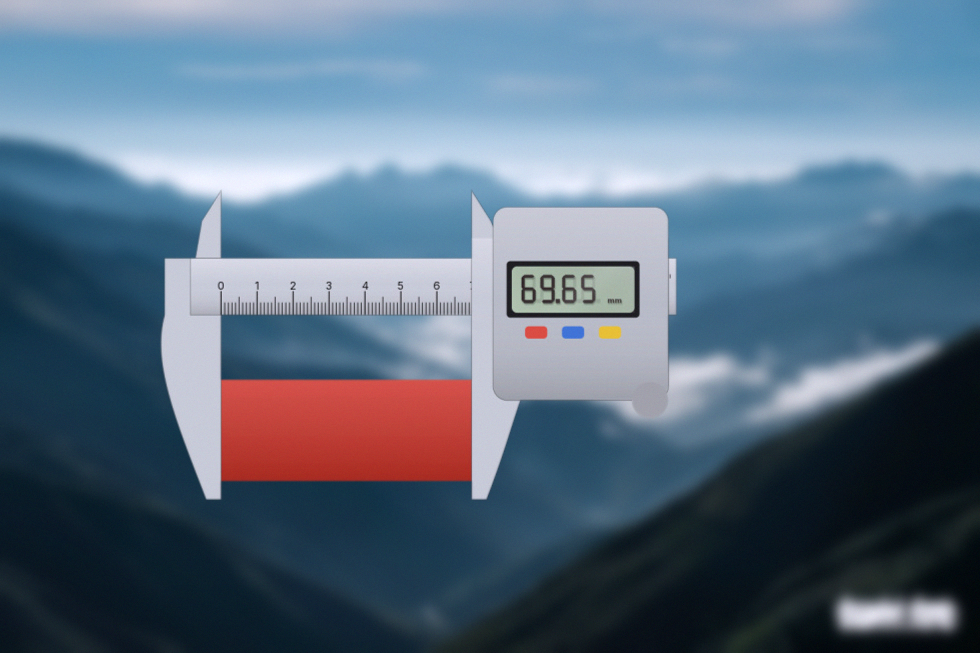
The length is 69.65,mm
